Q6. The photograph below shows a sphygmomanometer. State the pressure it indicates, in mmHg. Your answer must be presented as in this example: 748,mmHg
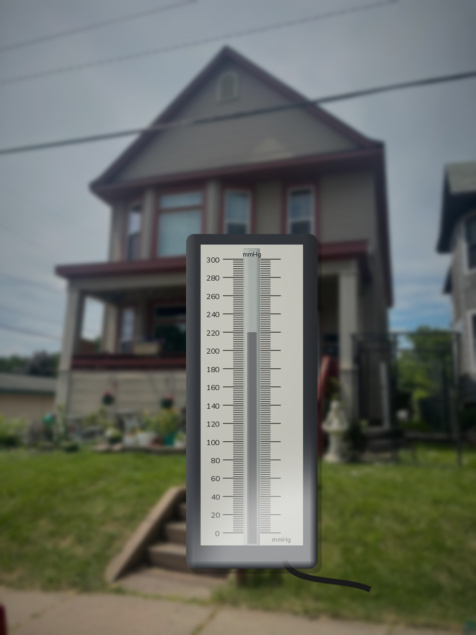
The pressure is 220,mmHg
